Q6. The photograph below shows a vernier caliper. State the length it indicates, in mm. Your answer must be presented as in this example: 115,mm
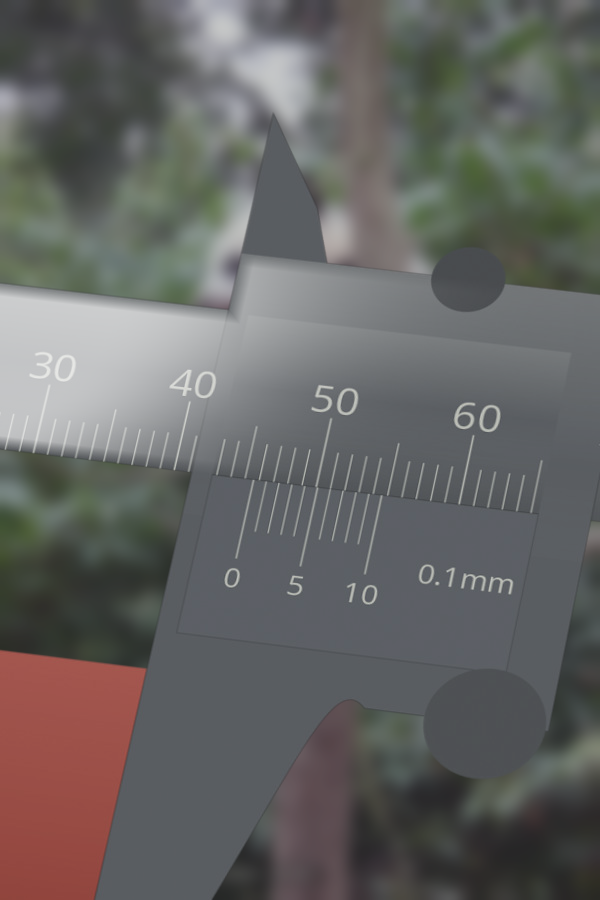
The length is 45.6,mm
